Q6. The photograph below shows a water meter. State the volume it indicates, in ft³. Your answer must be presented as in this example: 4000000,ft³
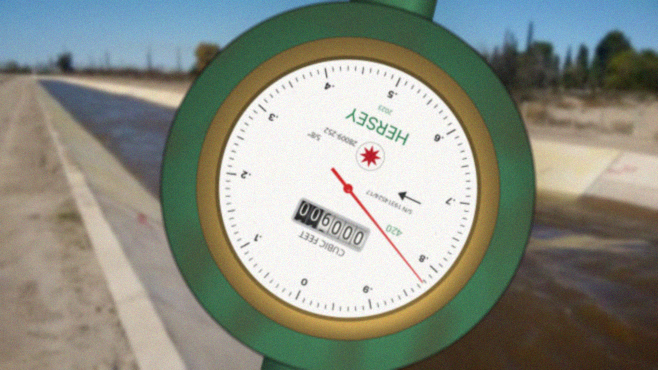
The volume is 899.82,ft³
